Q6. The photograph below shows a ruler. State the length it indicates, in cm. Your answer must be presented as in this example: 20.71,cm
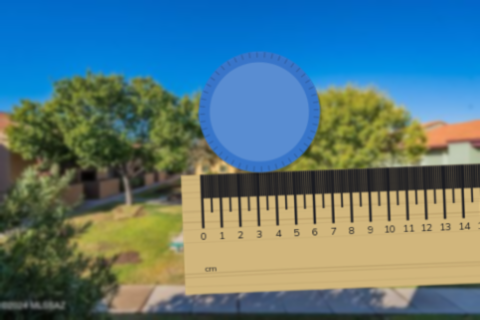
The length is 6.5,cm
